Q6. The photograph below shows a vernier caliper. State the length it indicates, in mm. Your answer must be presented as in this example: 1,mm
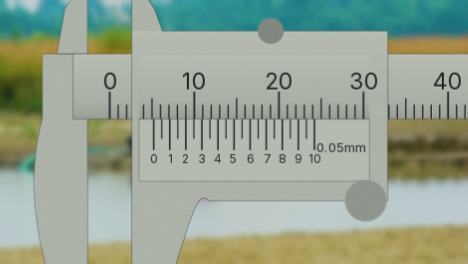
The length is 5.2,mm
